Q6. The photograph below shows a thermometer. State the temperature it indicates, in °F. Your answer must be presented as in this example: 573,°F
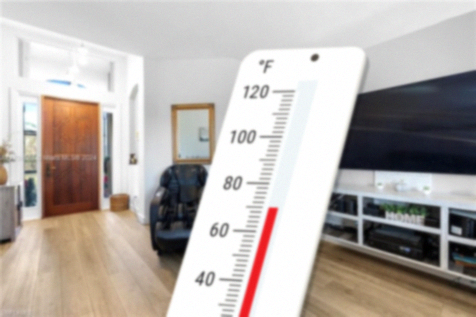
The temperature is 70,°F
